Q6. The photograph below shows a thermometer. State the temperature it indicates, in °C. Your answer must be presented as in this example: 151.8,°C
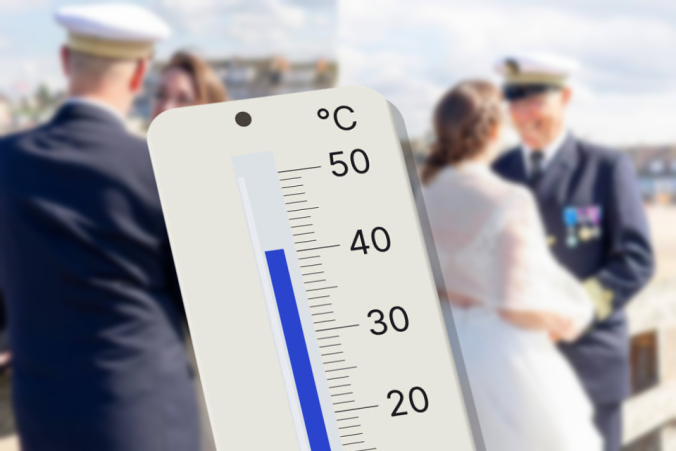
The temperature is 40.5,°C
